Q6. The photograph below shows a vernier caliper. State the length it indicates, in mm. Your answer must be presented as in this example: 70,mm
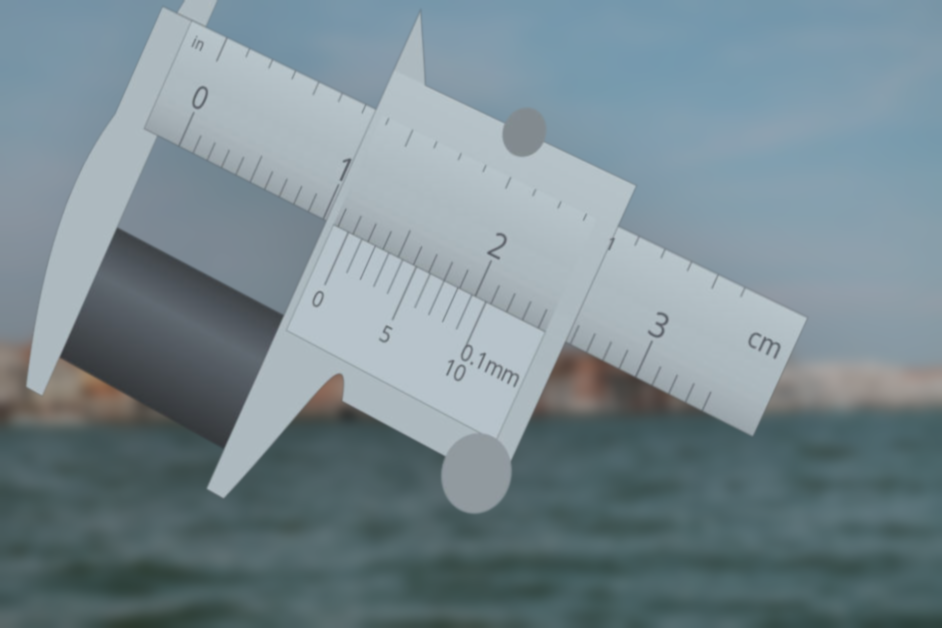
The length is 11.7,mm
